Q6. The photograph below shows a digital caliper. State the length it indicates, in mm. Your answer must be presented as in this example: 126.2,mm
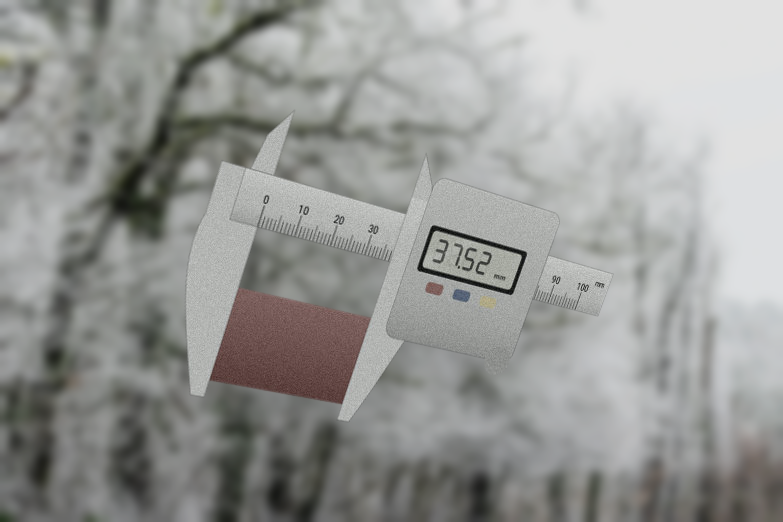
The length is 37.52,mm
